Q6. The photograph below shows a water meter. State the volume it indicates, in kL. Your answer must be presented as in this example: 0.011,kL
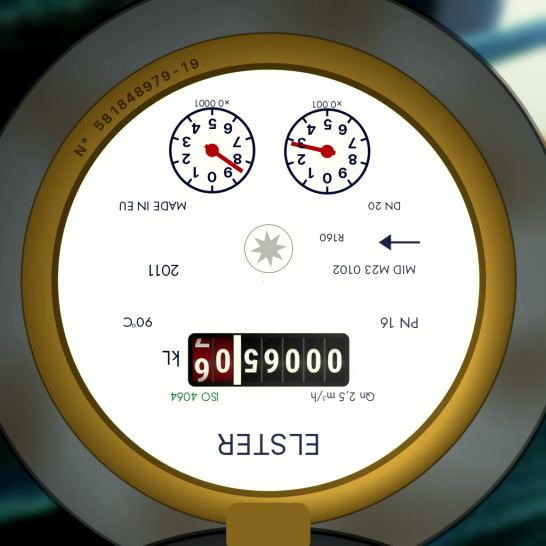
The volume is 65.0628,kL
